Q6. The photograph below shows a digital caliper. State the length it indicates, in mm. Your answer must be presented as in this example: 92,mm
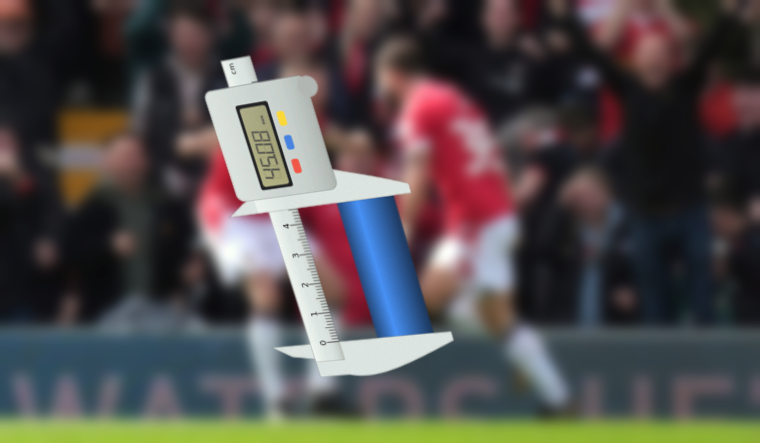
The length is 45.08,mm
